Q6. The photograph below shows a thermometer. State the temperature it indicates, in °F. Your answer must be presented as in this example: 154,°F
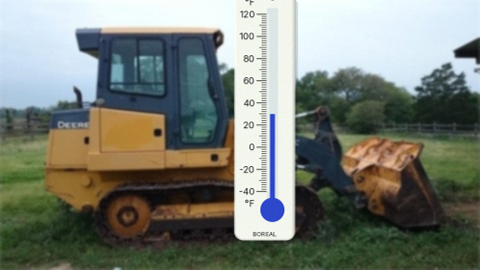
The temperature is 30,°F
